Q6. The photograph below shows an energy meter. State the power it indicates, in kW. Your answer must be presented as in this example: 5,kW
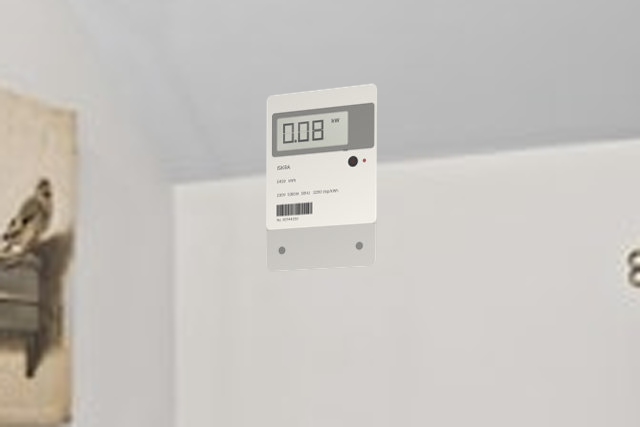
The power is 0.08,kW
